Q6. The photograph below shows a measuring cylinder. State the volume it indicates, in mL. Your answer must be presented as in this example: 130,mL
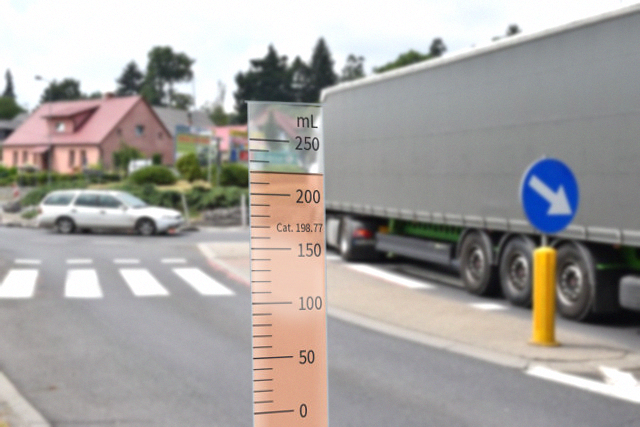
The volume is 220,mL
